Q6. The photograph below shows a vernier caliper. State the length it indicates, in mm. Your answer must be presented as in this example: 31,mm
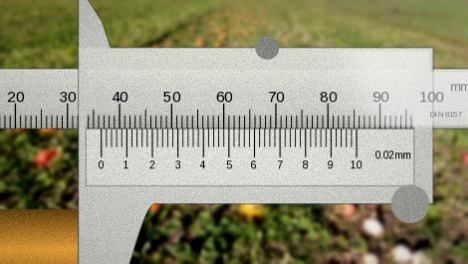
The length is 36.5,mm
